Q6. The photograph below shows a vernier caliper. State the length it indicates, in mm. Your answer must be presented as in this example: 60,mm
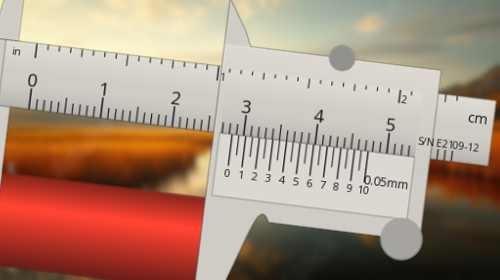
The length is 28.4,mm
